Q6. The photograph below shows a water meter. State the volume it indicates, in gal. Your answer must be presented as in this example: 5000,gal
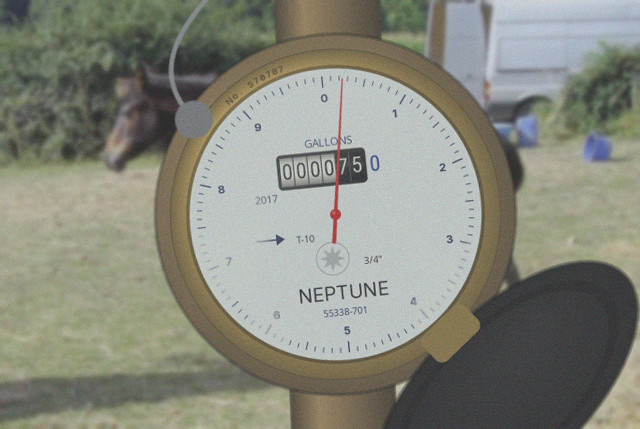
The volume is 750.2,gal
